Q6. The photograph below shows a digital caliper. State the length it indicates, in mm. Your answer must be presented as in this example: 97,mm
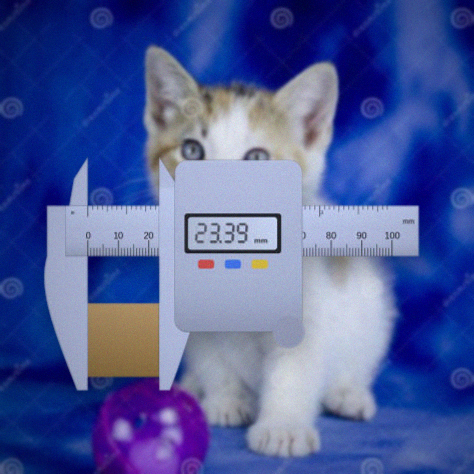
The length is 23.39,mm
